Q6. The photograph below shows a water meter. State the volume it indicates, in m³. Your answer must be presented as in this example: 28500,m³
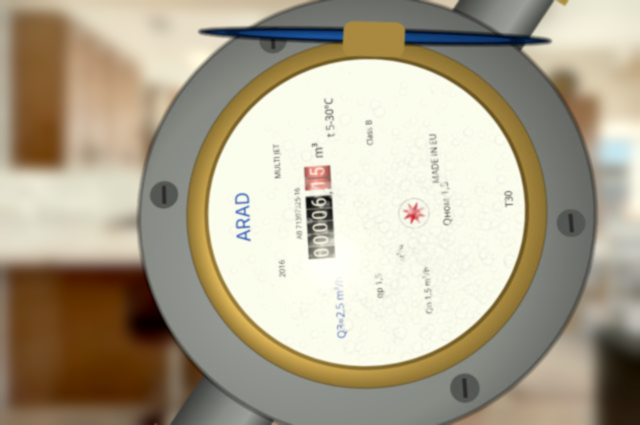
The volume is 6.15,m³
